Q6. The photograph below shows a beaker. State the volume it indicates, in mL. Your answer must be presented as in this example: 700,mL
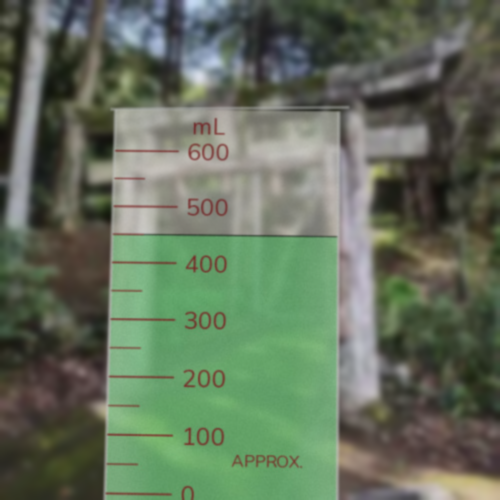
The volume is 450,mL
